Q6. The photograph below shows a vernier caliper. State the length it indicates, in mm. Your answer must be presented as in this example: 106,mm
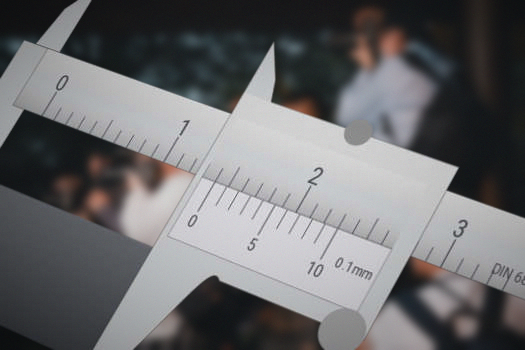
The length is 14.0,mm
